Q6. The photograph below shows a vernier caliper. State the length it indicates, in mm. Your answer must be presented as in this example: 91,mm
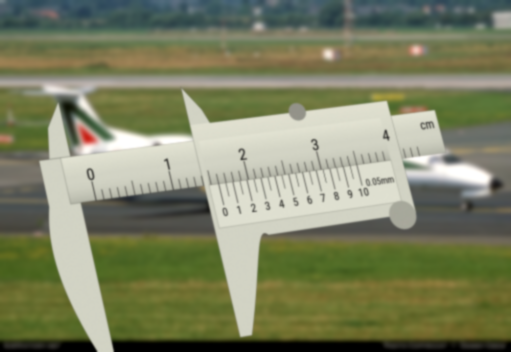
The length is 16.0,mm
